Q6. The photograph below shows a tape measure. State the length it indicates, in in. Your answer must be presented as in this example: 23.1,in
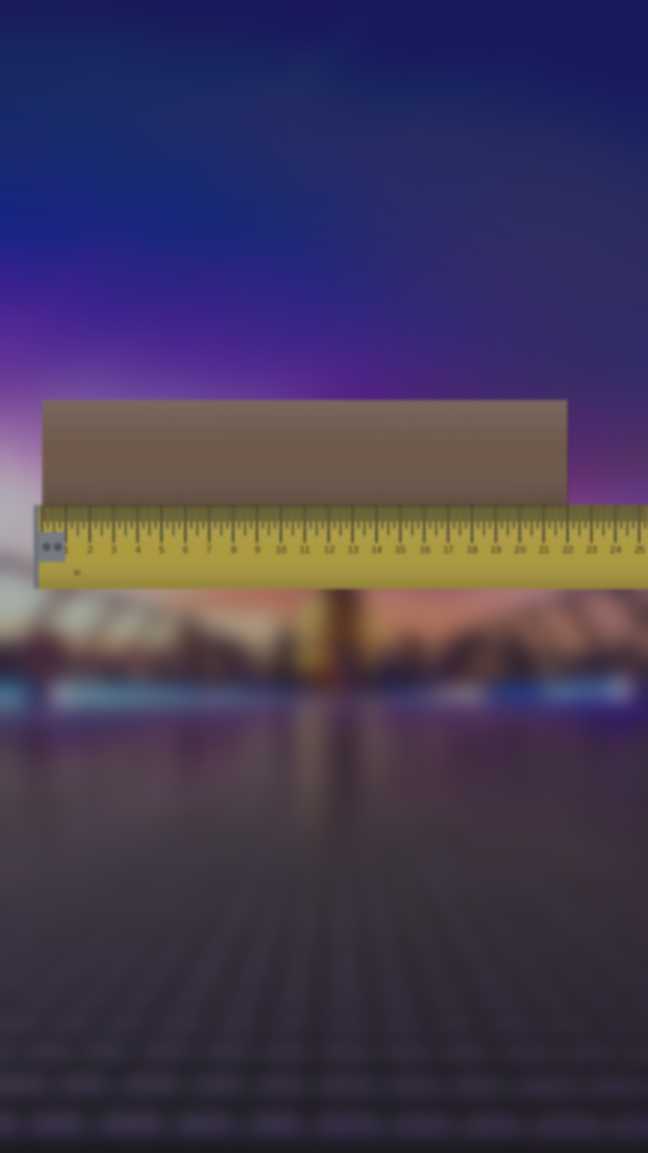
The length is 22,in
